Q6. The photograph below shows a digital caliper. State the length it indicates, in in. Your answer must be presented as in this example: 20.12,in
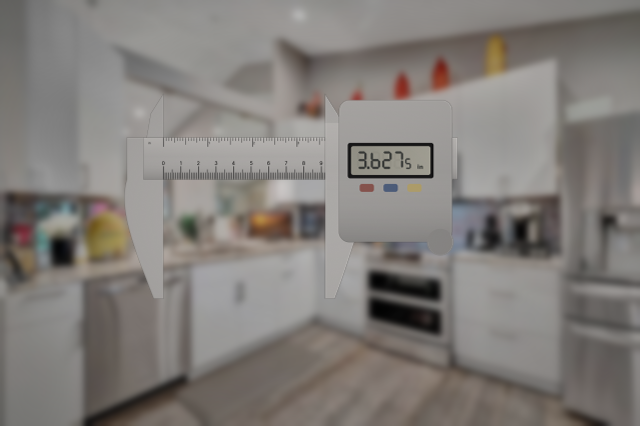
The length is 3.6275,in
